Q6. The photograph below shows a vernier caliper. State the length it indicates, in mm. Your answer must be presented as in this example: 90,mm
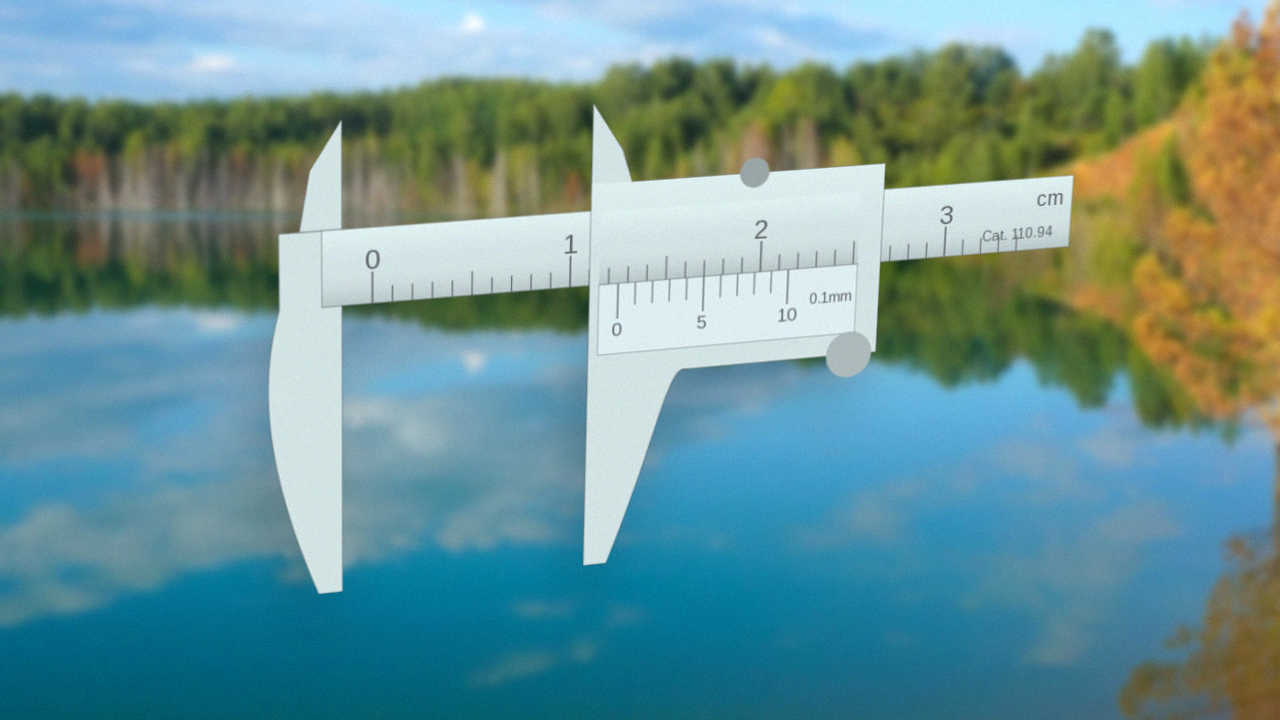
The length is 12.5,mm
